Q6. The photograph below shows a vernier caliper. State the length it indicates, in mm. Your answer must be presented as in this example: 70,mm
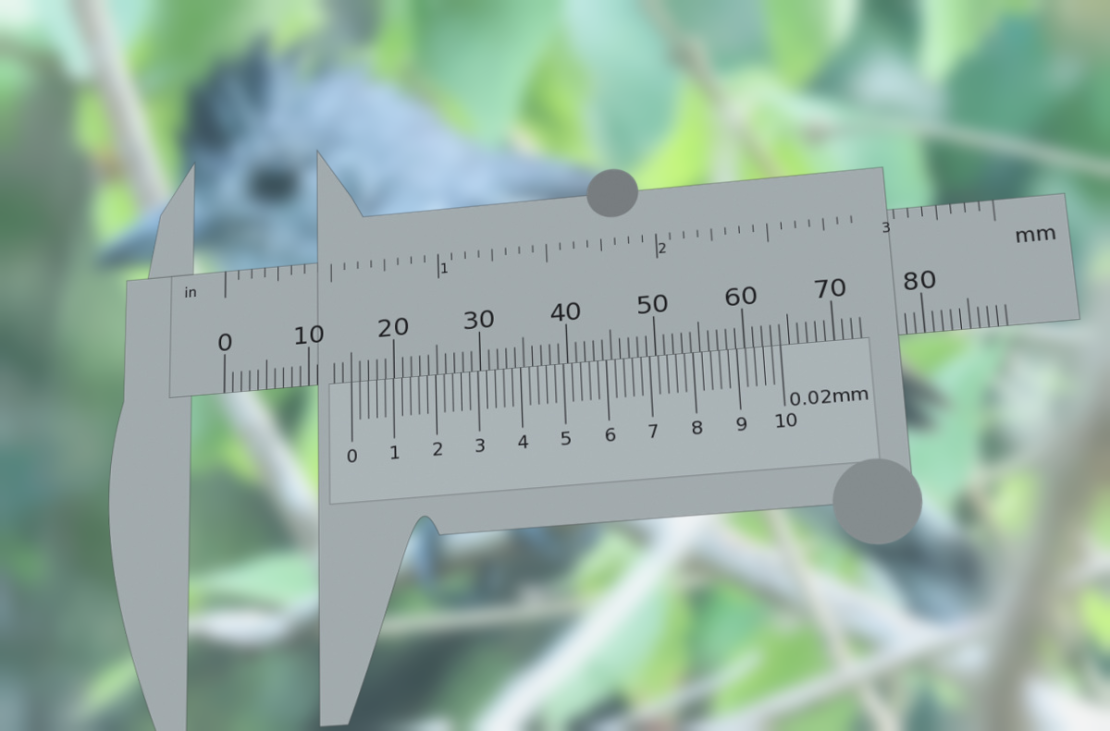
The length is 15.0,mm
